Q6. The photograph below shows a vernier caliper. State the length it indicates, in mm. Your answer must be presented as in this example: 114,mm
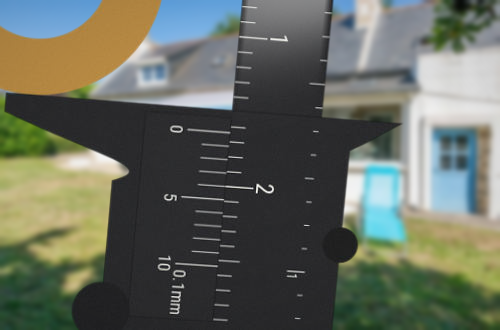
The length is 16.4,mm
